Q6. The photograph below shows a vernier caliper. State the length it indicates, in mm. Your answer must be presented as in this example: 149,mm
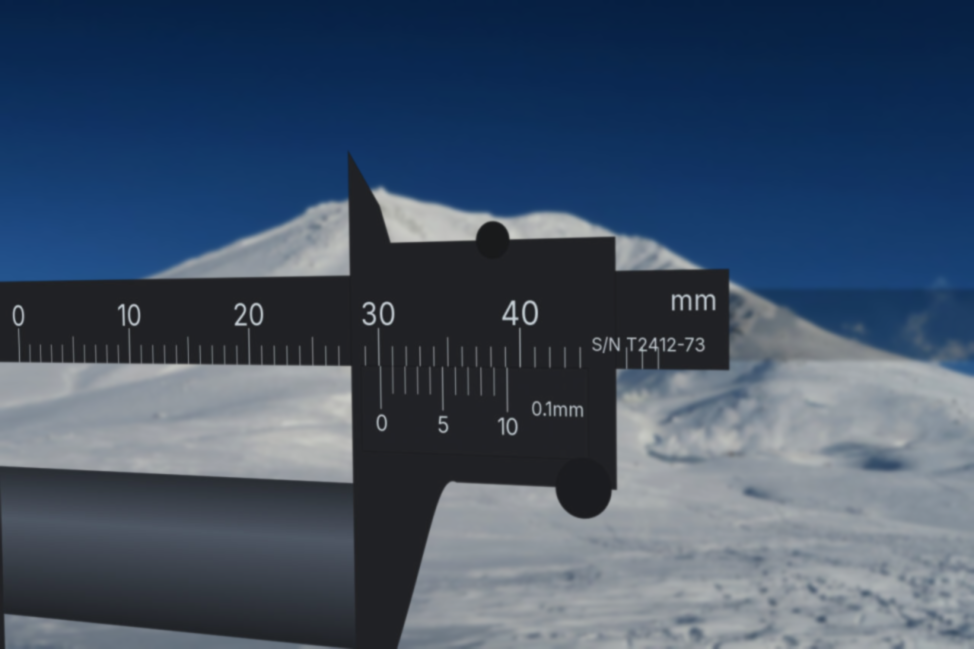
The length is 30.1,mm
